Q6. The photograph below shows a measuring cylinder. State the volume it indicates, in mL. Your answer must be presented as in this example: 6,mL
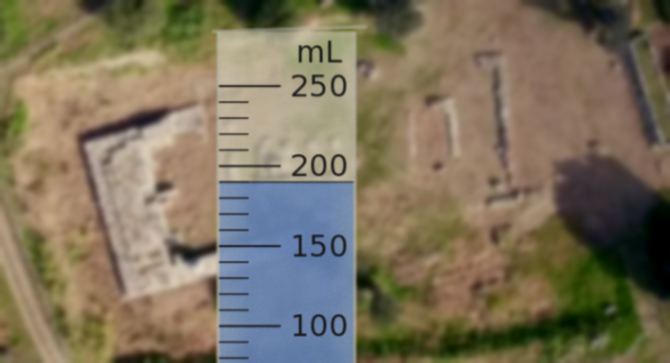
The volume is 190,mL
